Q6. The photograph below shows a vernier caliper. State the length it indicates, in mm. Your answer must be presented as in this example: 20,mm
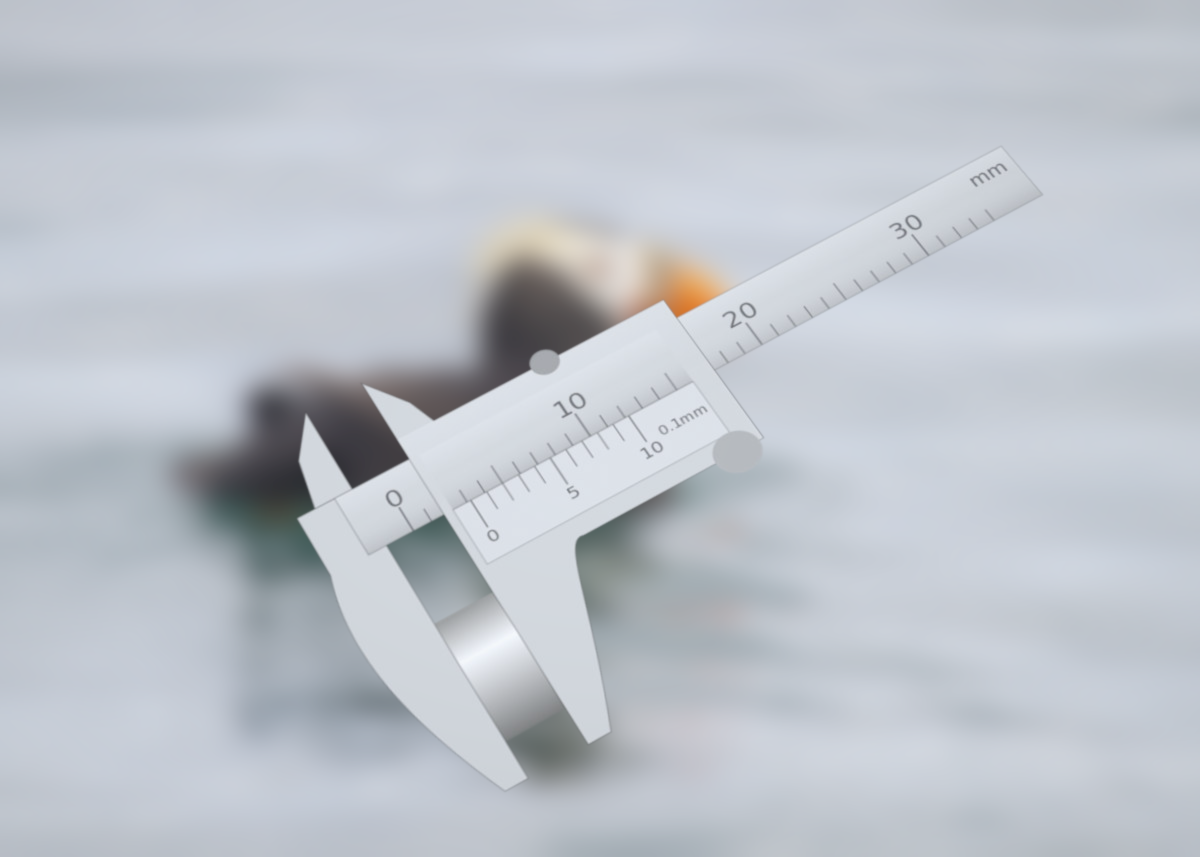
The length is 3.2,mm
